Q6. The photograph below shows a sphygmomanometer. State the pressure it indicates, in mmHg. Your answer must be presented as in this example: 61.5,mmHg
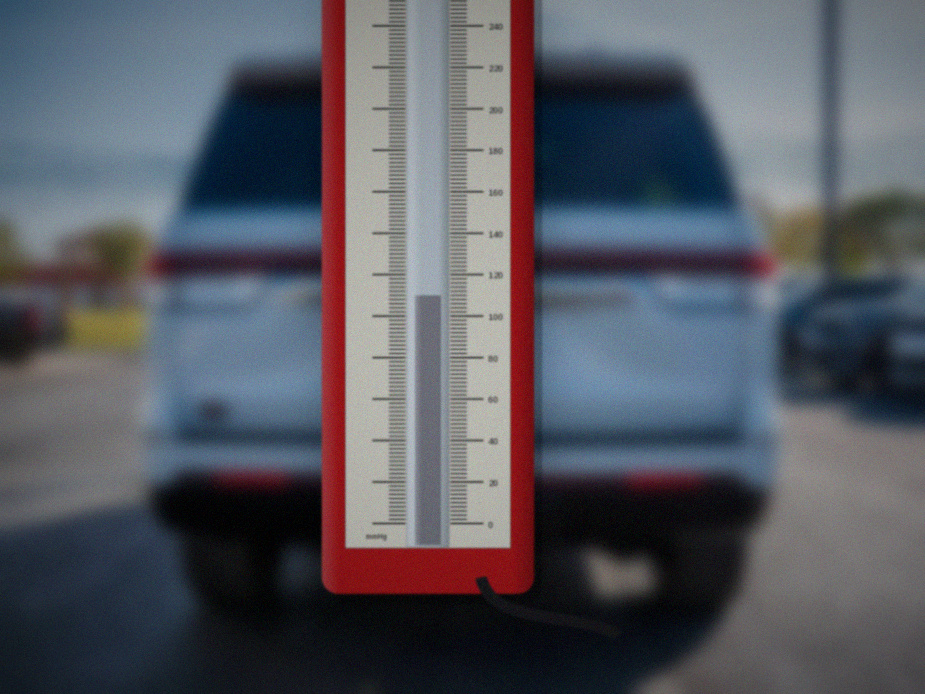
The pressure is 110,mmHg
